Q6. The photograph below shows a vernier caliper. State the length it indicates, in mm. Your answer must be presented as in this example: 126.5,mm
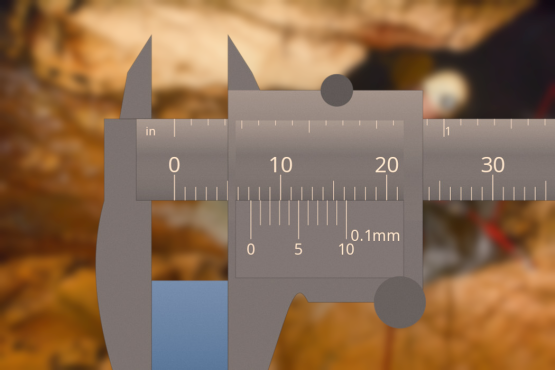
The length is 7.2,mm
